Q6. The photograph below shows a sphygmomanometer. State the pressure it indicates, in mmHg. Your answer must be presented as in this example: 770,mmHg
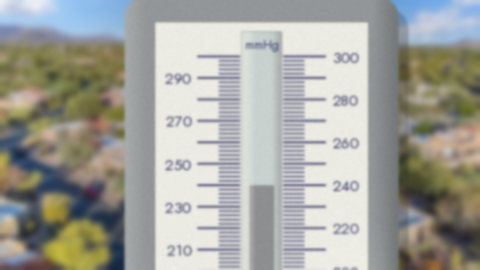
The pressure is 240,mmHg
